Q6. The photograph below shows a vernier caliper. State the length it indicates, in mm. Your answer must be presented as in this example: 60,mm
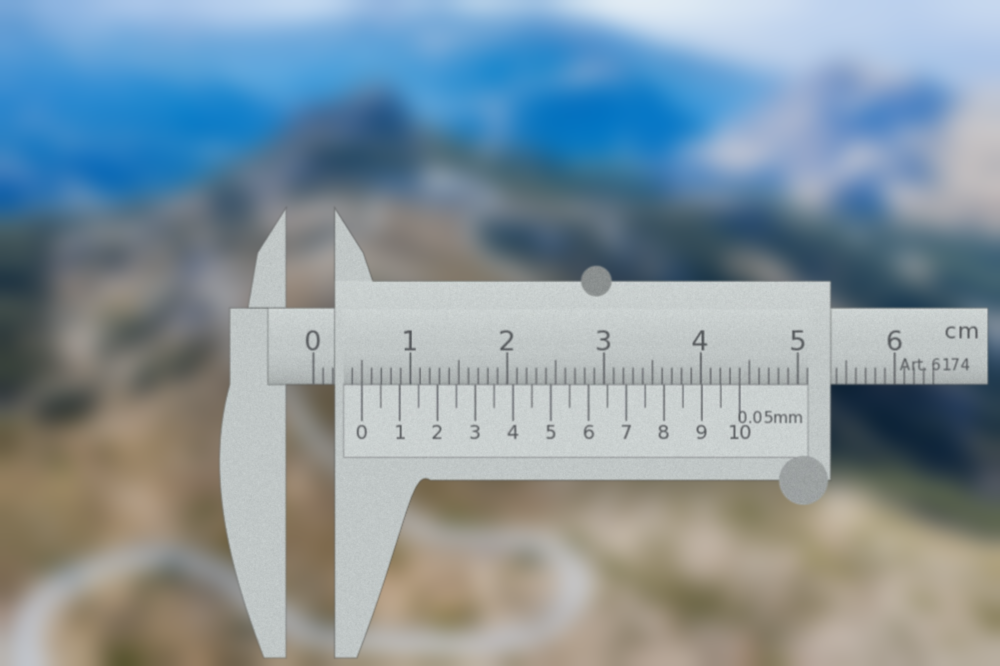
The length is 5.0,mm
